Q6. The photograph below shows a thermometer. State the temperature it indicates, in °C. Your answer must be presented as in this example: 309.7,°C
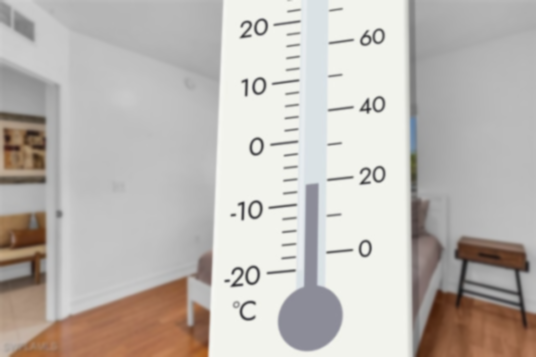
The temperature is -7,°C
